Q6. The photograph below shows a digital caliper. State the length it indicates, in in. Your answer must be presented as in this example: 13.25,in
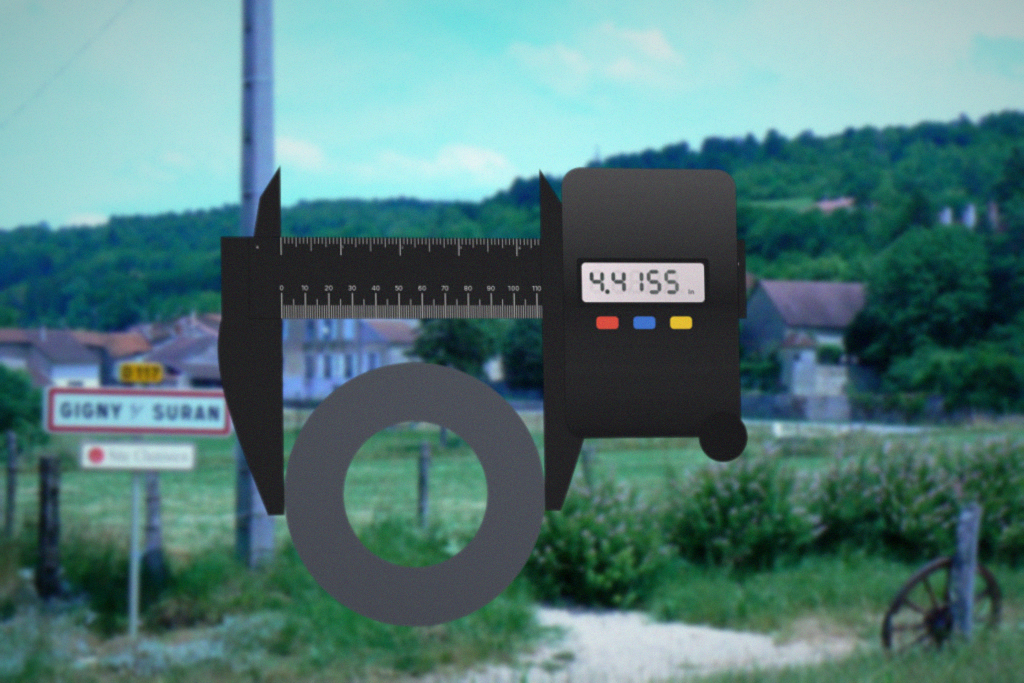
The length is 4.4155,in
